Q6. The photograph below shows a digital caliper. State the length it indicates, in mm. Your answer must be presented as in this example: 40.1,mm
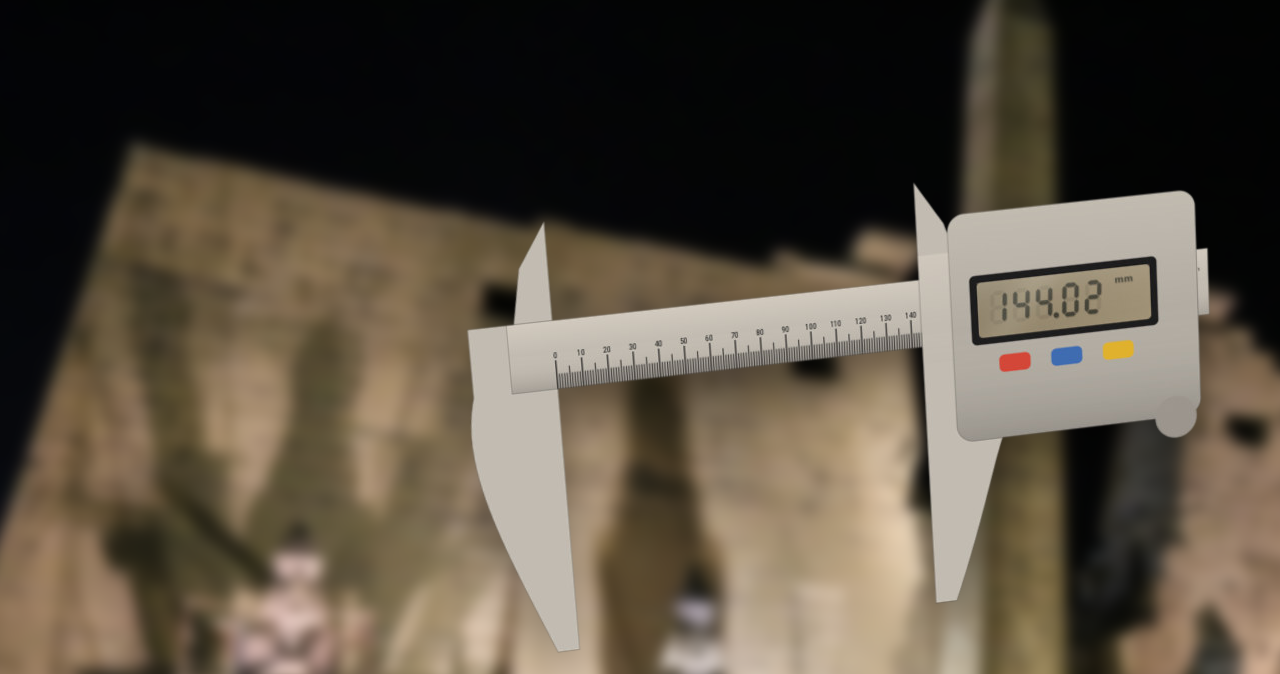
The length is 144.02,mm
